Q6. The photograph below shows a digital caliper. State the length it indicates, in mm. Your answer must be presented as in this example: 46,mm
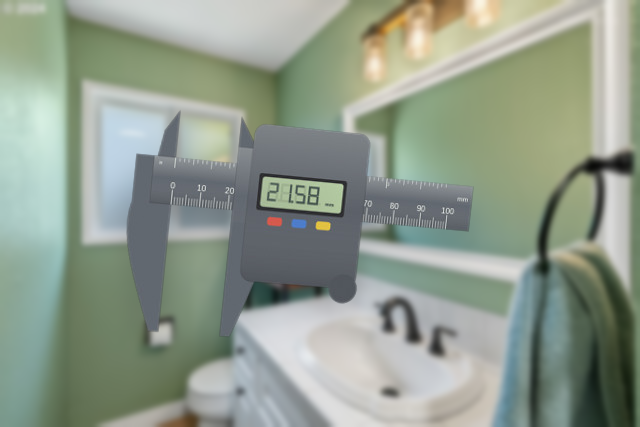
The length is 21.58,mm
